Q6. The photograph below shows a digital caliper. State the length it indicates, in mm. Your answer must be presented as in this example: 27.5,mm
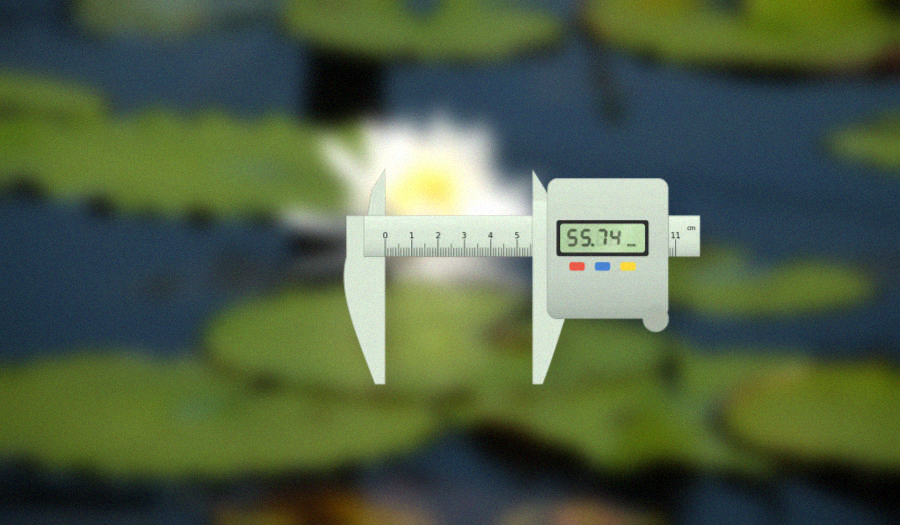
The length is 55.74,mm
